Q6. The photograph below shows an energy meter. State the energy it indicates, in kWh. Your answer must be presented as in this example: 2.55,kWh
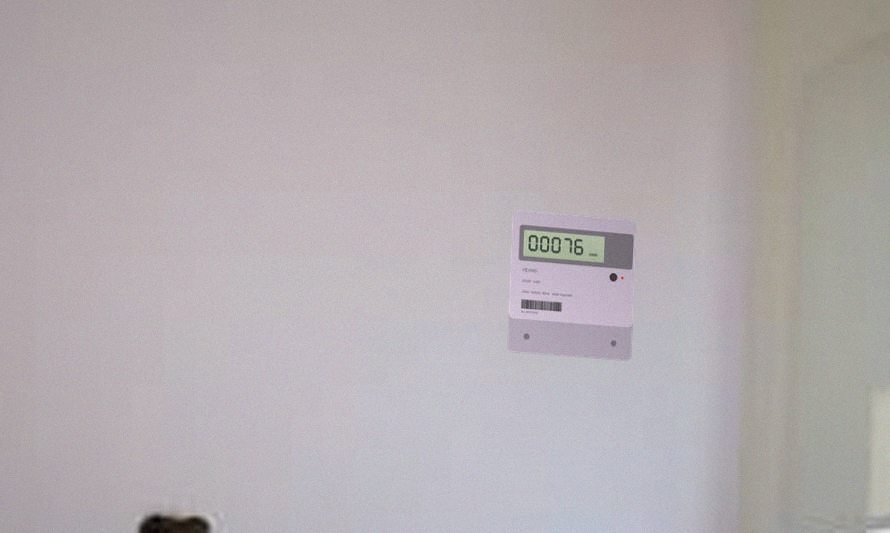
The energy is 76,kWh
